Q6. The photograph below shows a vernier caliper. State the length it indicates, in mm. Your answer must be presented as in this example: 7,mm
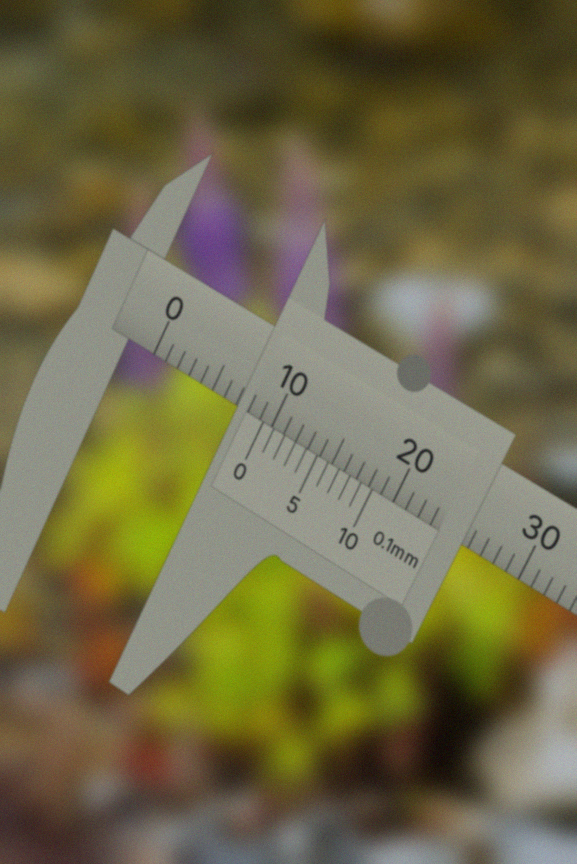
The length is 9.3,mm
